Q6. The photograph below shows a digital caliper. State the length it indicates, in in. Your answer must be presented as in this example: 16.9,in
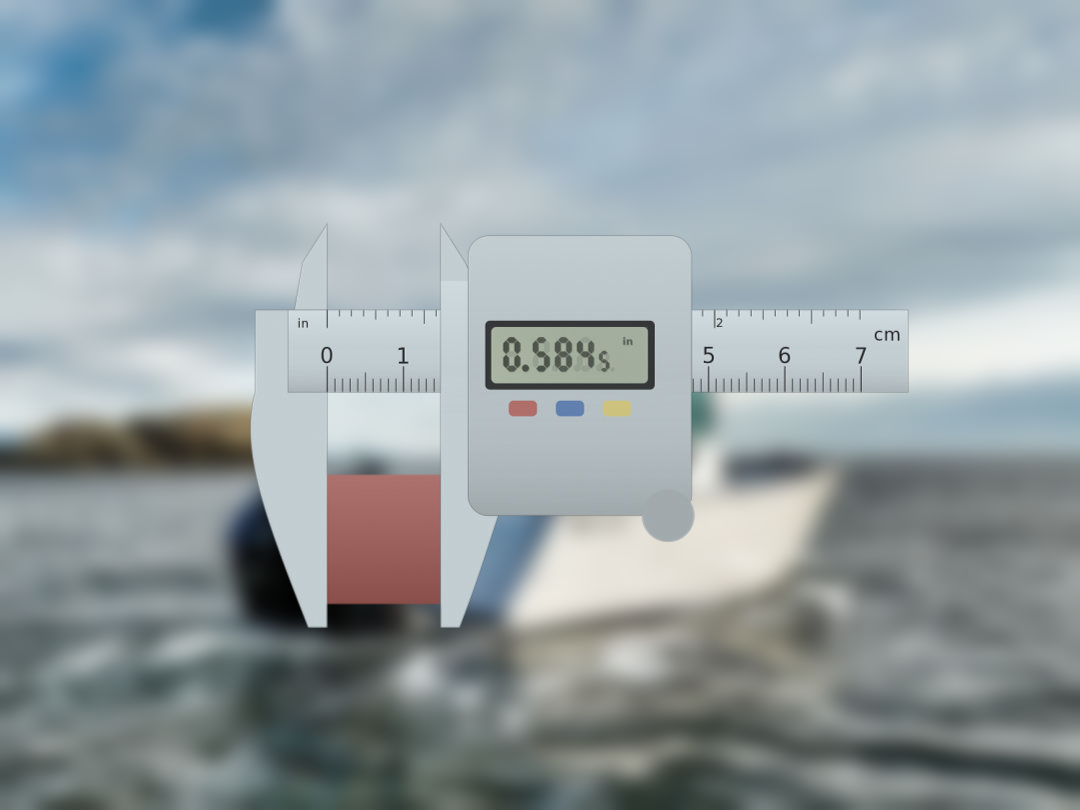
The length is 0.5845,in
